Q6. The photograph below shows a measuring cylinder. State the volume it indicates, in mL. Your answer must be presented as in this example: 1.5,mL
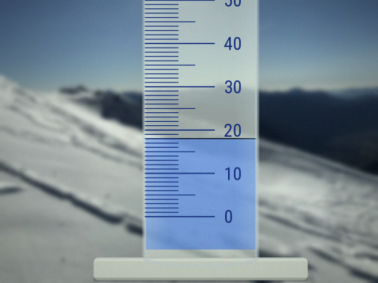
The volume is 18,mL
